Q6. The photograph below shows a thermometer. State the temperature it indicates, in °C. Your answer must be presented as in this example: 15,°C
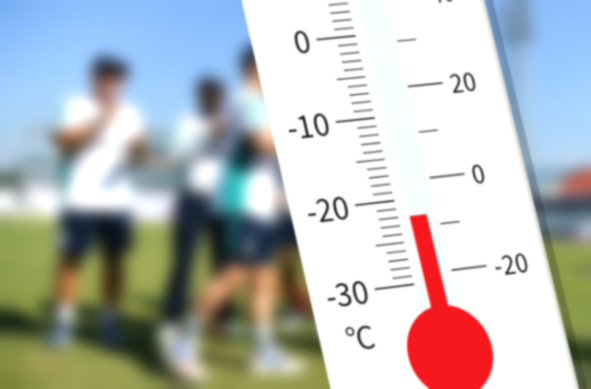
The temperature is -22,°C
